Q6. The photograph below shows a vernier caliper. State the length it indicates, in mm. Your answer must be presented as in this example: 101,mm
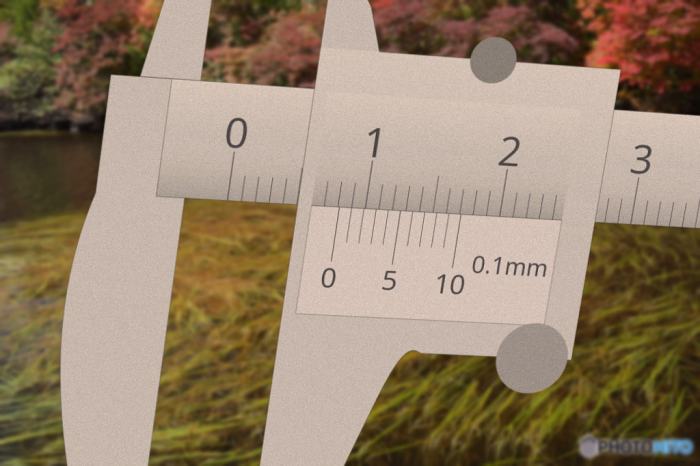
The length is 8.1,mm
